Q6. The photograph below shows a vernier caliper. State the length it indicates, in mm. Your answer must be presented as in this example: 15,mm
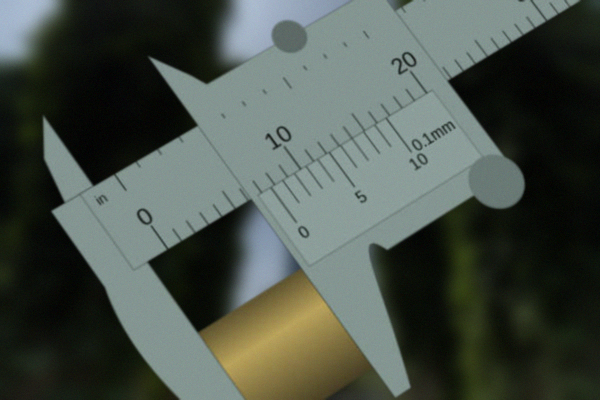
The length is 7.7,mm
